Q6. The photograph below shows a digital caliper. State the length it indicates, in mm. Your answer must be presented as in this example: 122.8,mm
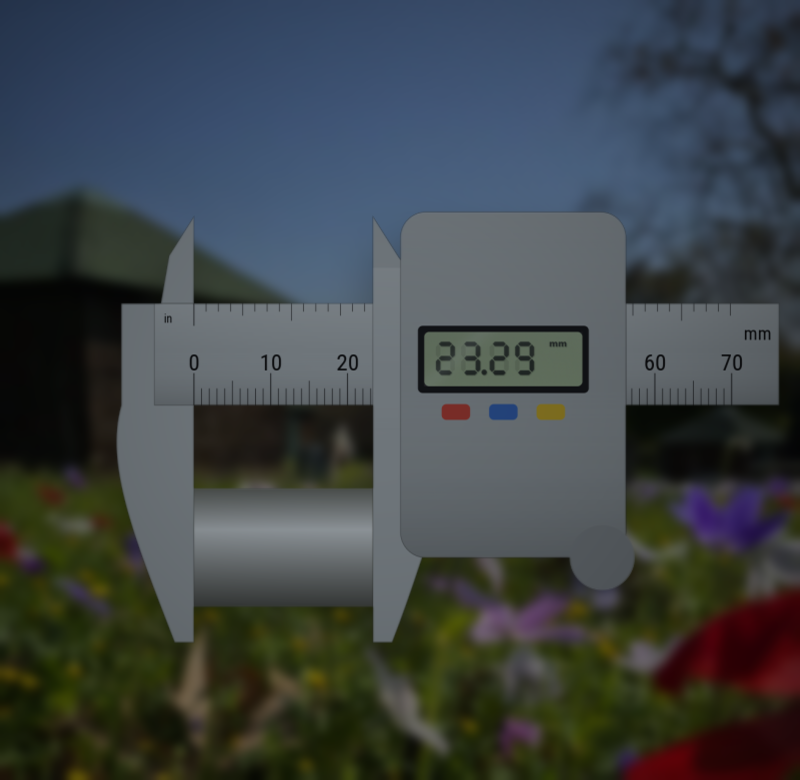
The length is 23.29,mm
